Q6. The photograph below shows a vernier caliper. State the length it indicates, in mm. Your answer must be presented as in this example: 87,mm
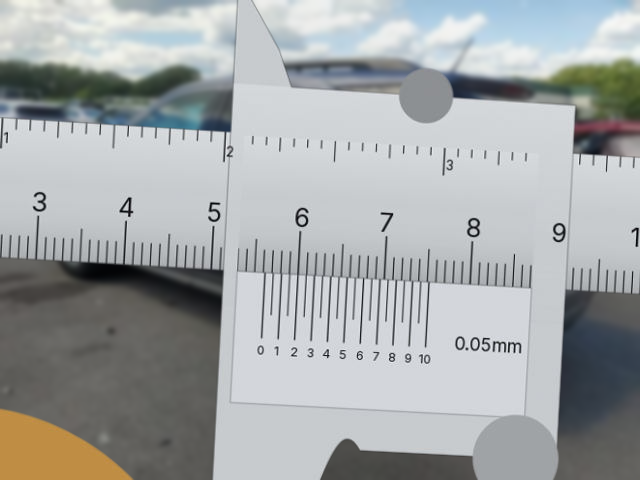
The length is 56.2,mm
